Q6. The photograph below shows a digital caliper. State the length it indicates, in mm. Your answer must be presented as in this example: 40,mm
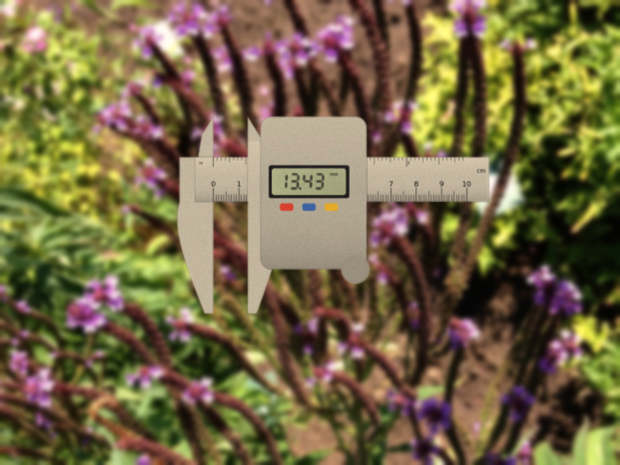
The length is 13.43,mm
